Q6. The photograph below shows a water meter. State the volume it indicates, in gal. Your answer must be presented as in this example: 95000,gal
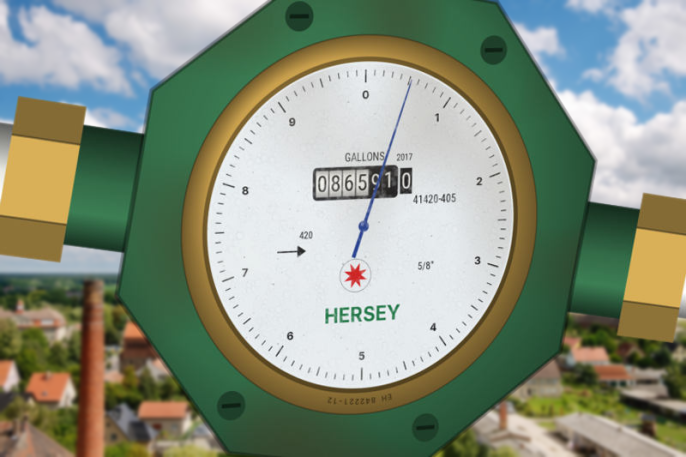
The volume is 865910.5,gal
